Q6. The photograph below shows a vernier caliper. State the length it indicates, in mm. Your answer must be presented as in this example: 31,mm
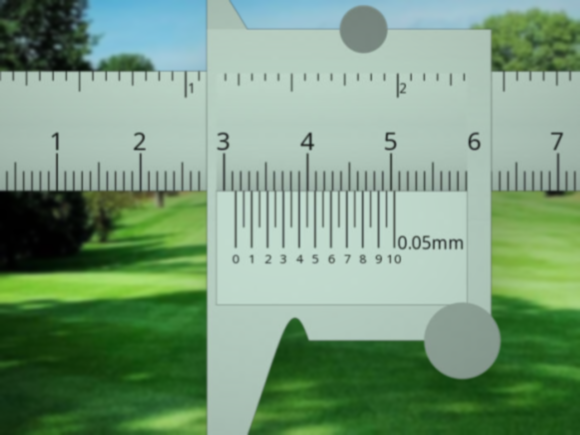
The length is 31.4,mm
